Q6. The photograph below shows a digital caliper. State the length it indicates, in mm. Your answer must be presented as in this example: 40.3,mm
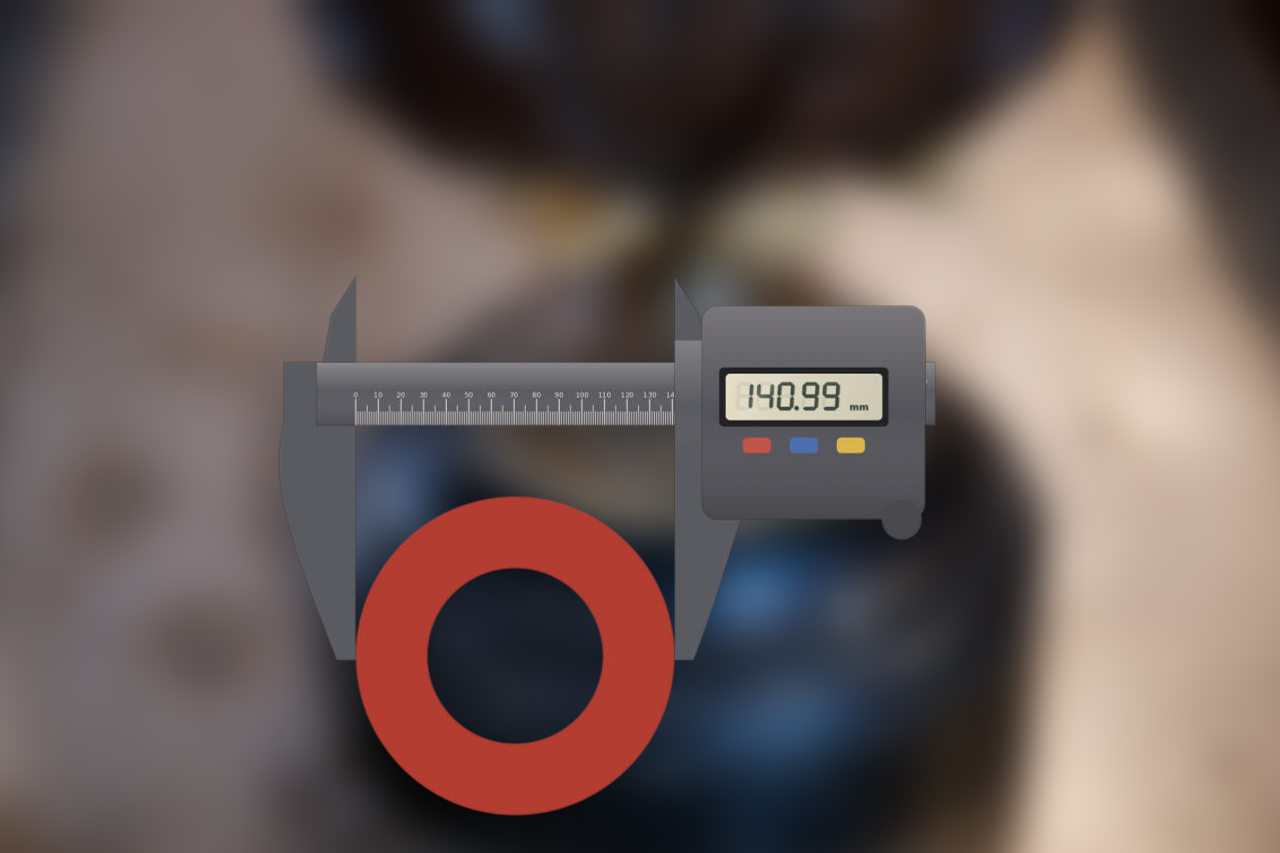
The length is 140.99,mm
